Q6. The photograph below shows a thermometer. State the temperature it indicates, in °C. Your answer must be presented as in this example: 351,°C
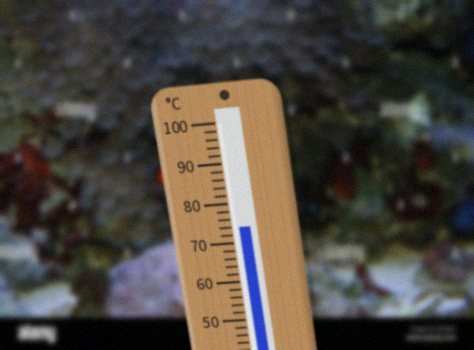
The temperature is 74,°C
